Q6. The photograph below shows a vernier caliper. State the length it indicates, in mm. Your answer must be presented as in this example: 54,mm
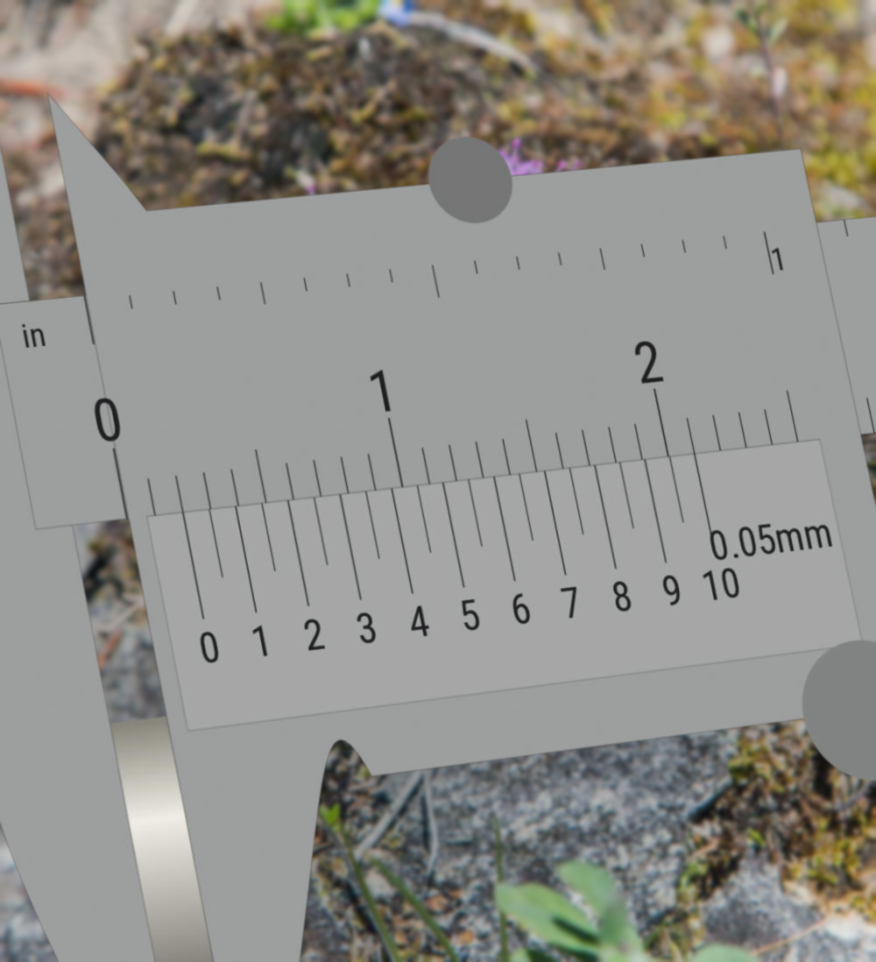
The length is 2.00,mm
